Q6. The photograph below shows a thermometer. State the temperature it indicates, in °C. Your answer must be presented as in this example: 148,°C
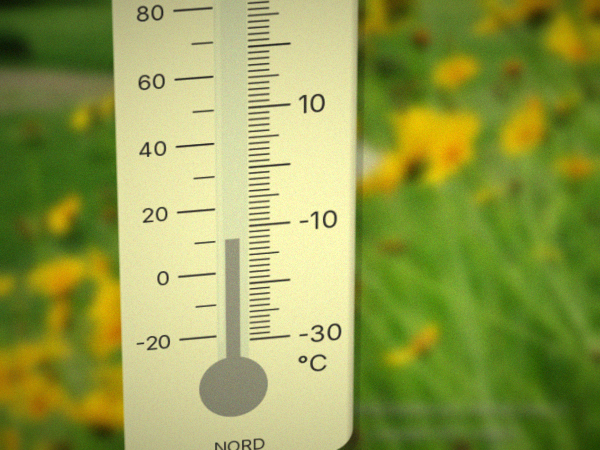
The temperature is -12,°C
